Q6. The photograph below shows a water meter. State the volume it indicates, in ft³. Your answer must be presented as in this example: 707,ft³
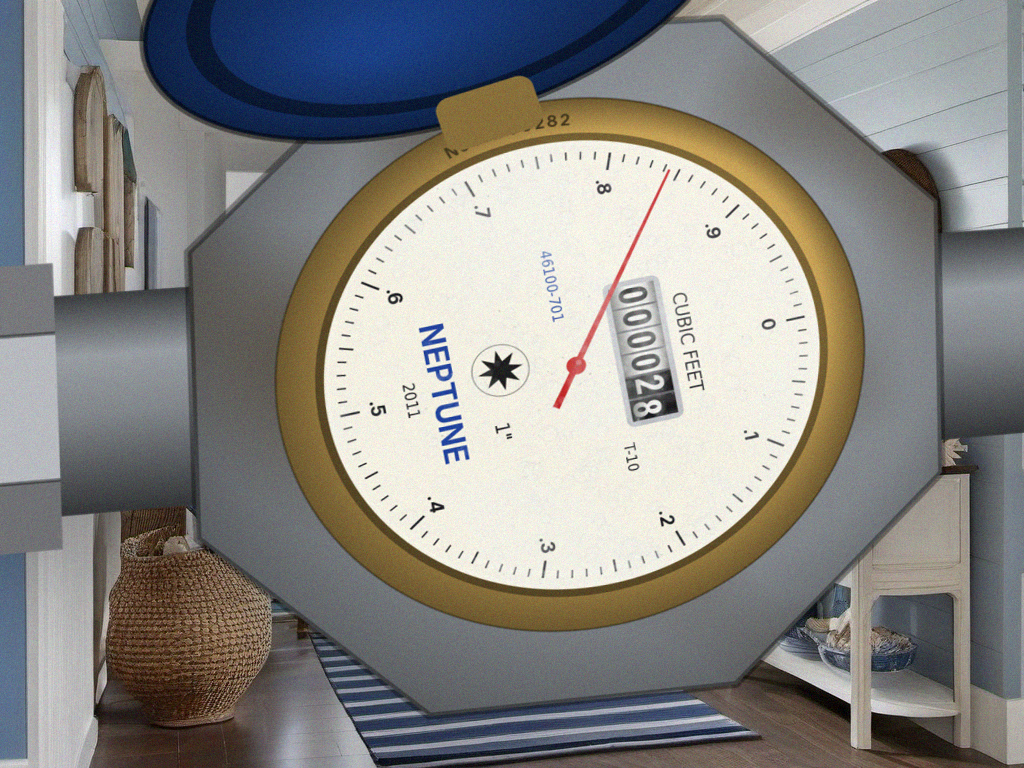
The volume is 27.84,ft³
